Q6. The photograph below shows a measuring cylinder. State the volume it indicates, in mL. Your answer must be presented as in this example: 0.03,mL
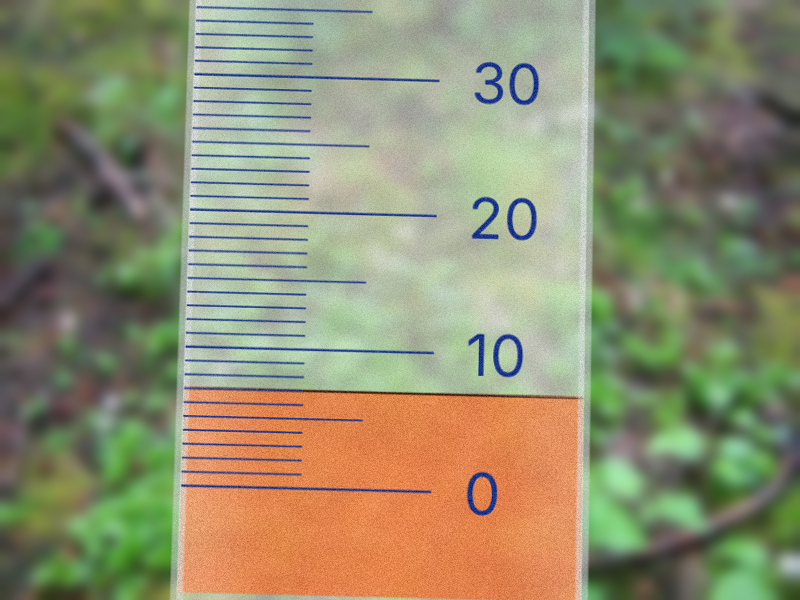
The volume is 7,mL
